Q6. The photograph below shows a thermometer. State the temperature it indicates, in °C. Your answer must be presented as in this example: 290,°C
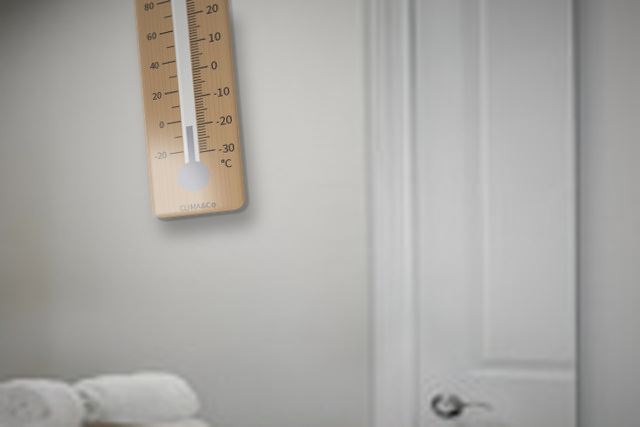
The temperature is -20,°C
